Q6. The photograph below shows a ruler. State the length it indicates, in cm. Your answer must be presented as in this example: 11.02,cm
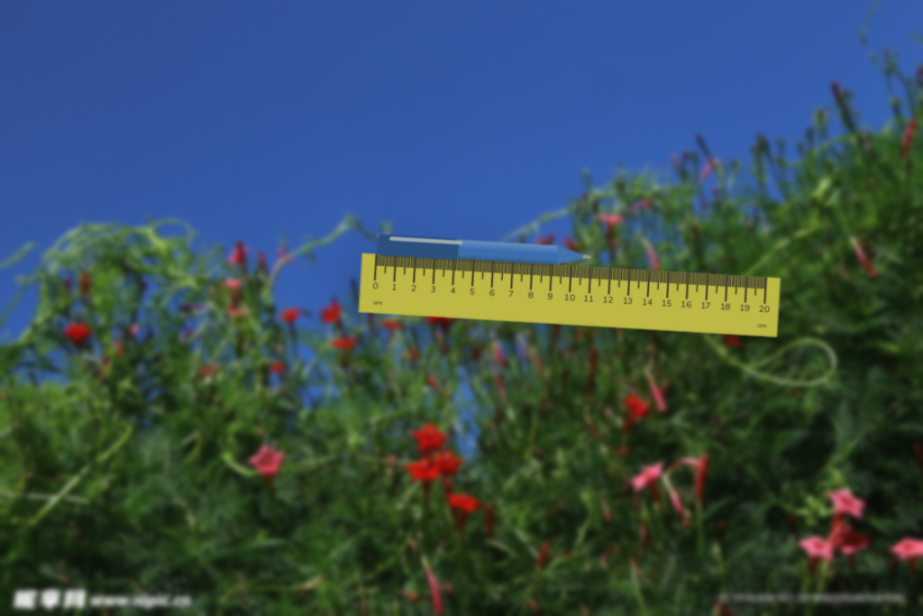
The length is 11,cm
